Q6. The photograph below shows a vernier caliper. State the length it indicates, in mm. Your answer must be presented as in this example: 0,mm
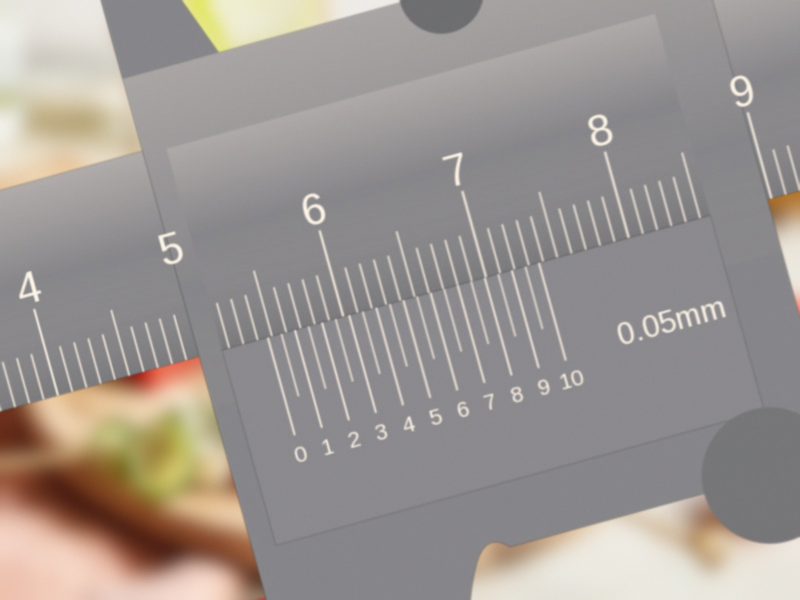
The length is 54.7,mm
